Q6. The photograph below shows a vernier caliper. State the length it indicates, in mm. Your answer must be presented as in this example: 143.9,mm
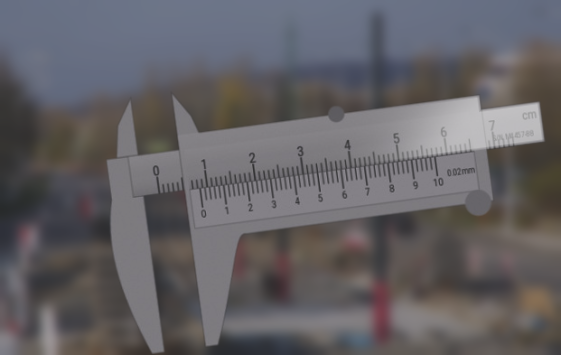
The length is 8.5,mm
